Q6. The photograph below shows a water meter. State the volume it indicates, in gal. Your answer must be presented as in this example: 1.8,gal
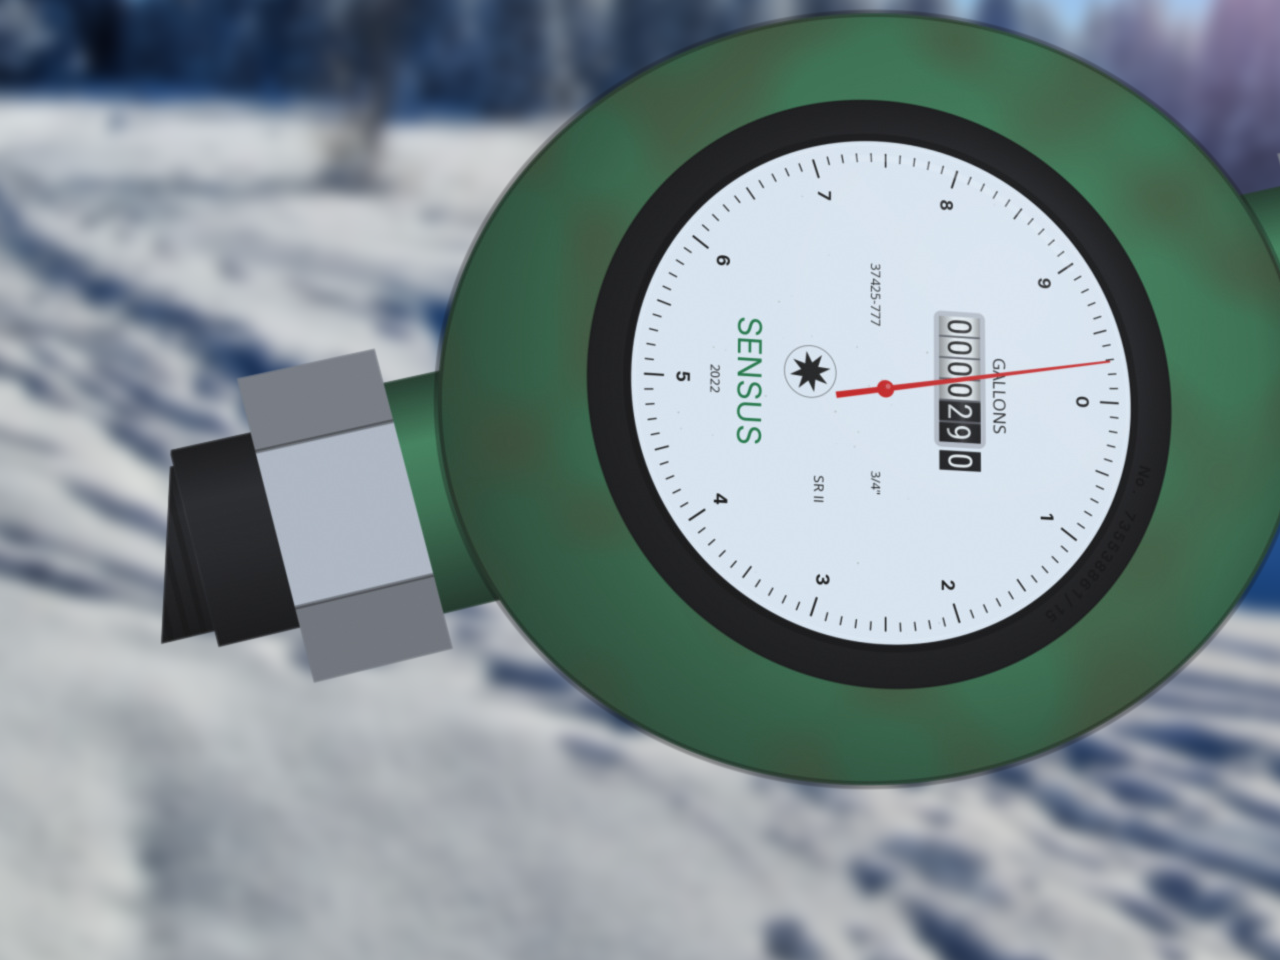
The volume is 289.7,gal
